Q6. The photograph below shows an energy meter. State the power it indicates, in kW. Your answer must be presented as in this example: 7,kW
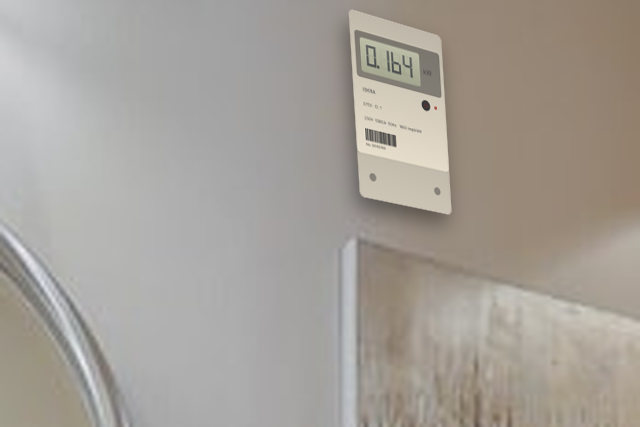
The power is 0.164,kW
